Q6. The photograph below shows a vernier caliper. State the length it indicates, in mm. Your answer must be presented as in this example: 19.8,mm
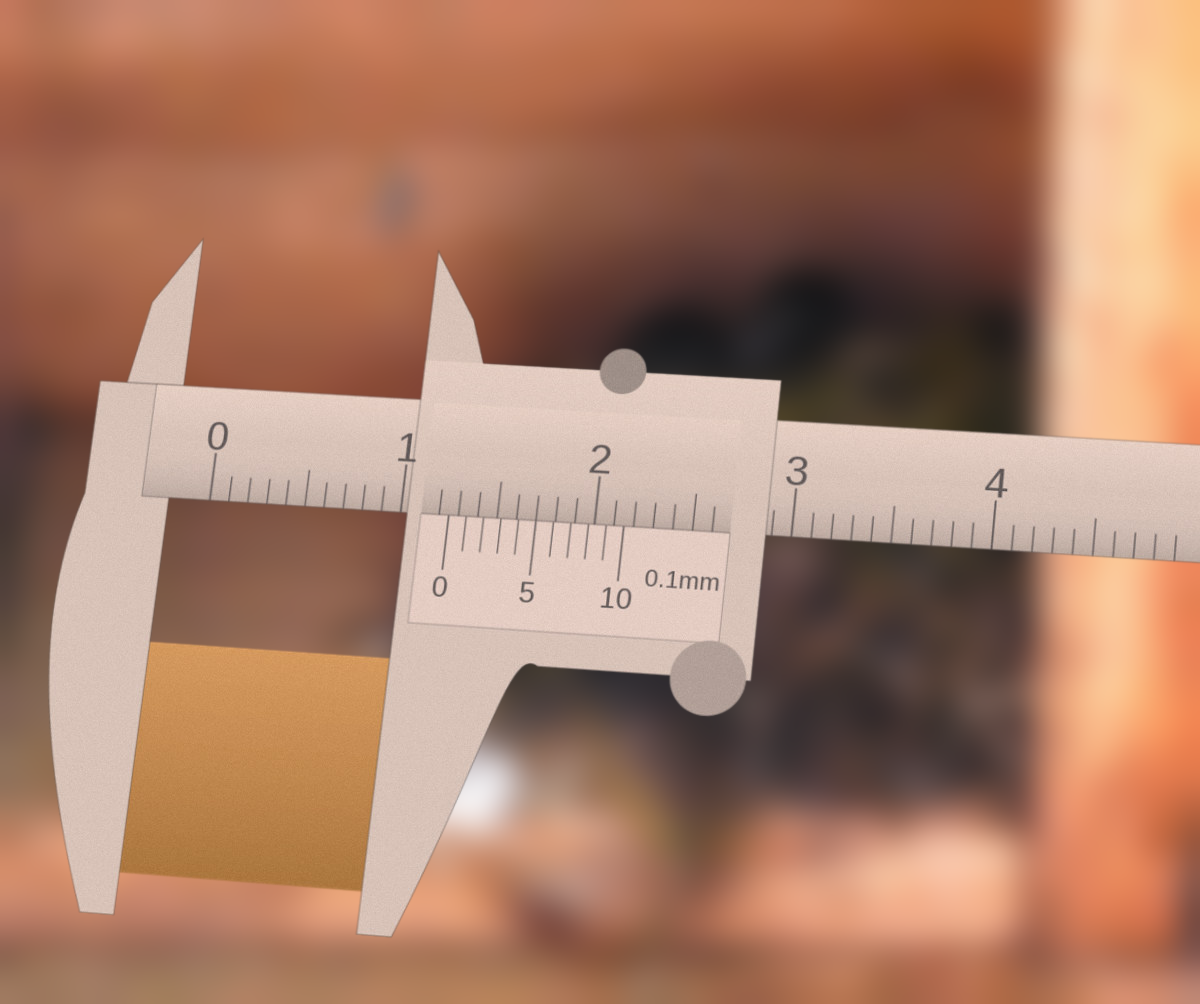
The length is 12.5,mm
